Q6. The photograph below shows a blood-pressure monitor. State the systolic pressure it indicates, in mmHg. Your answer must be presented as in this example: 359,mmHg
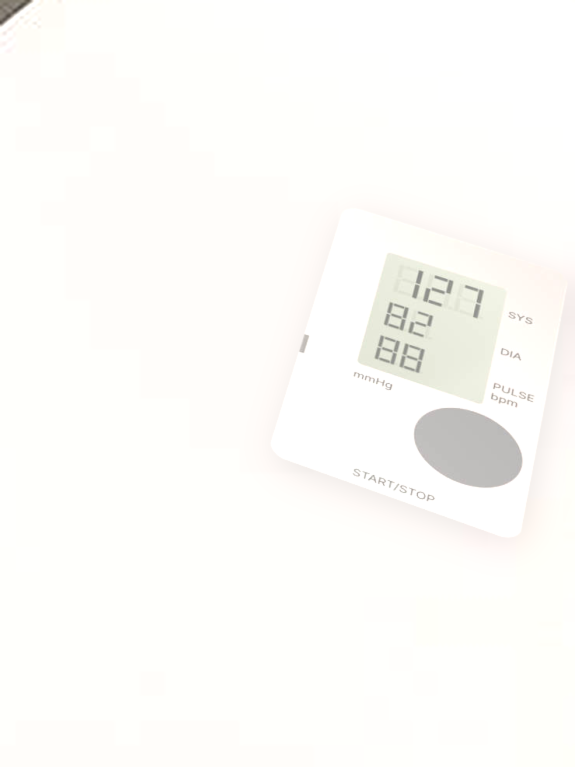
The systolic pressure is 127,mmHg
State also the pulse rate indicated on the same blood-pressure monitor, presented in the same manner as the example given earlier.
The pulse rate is 88,bpm
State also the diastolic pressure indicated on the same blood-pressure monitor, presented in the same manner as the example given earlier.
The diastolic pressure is 82,mmHg
